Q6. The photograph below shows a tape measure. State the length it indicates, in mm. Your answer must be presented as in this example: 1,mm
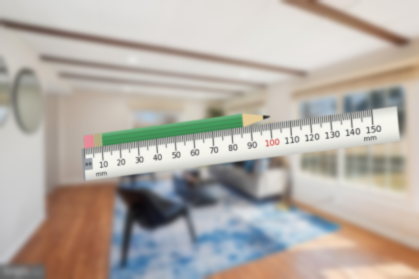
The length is 100,mm
